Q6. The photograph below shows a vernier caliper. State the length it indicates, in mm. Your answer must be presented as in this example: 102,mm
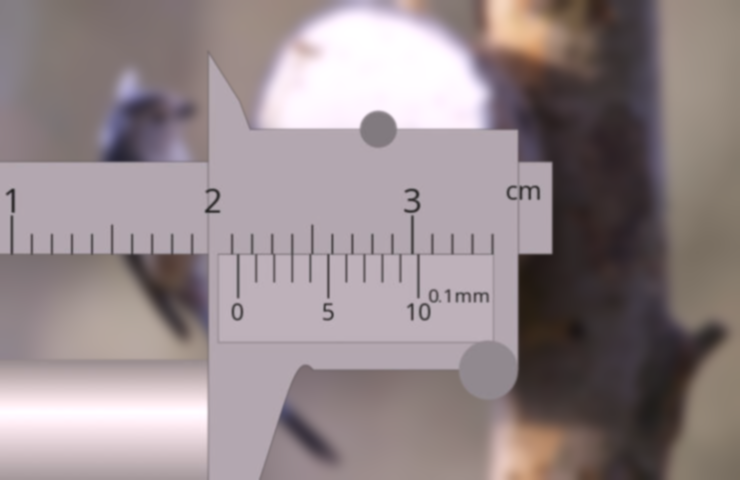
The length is 21.3,mm
